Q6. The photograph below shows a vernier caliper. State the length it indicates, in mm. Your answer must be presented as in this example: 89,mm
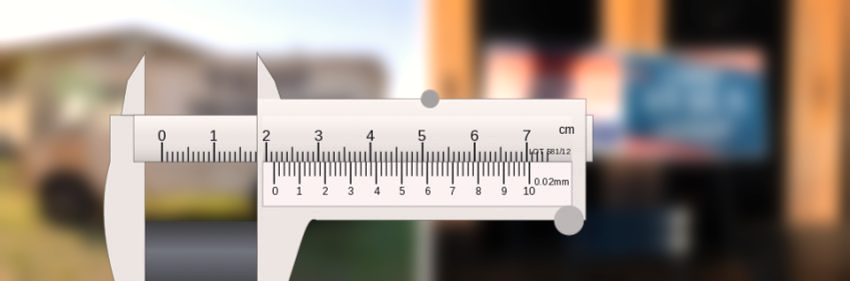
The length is 21.5,mm
